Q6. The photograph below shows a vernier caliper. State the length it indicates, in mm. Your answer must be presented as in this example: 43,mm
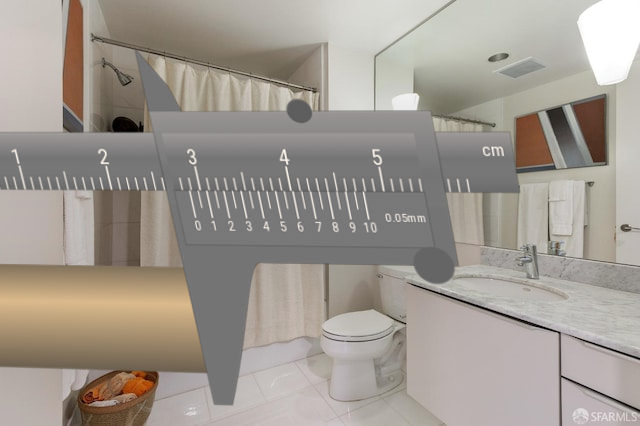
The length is 28.8,mm
